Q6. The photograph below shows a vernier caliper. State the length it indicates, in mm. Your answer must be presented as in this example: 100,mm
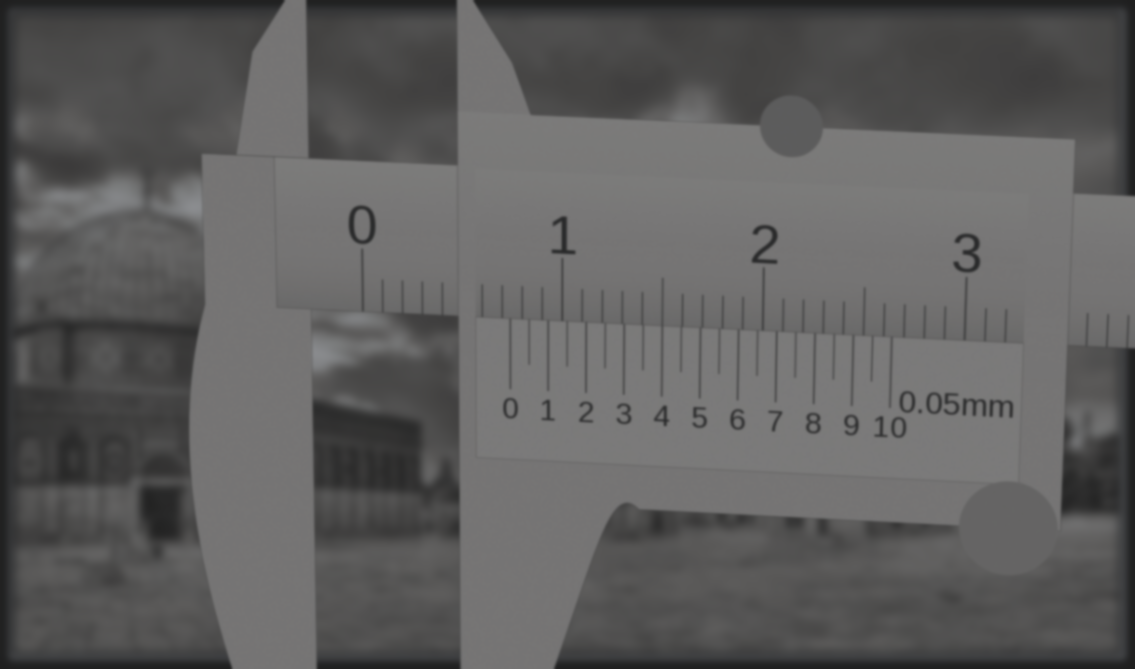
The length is 7.4,mm
